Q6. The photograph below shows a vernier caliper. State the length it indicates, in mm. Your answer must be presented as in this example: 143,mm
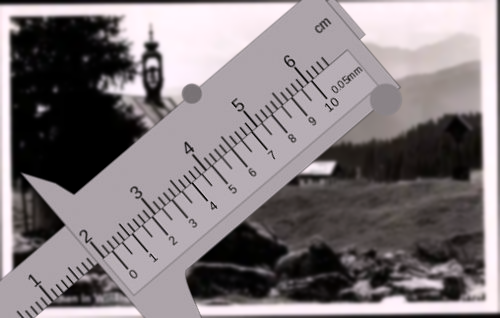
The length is 21.6,mm
